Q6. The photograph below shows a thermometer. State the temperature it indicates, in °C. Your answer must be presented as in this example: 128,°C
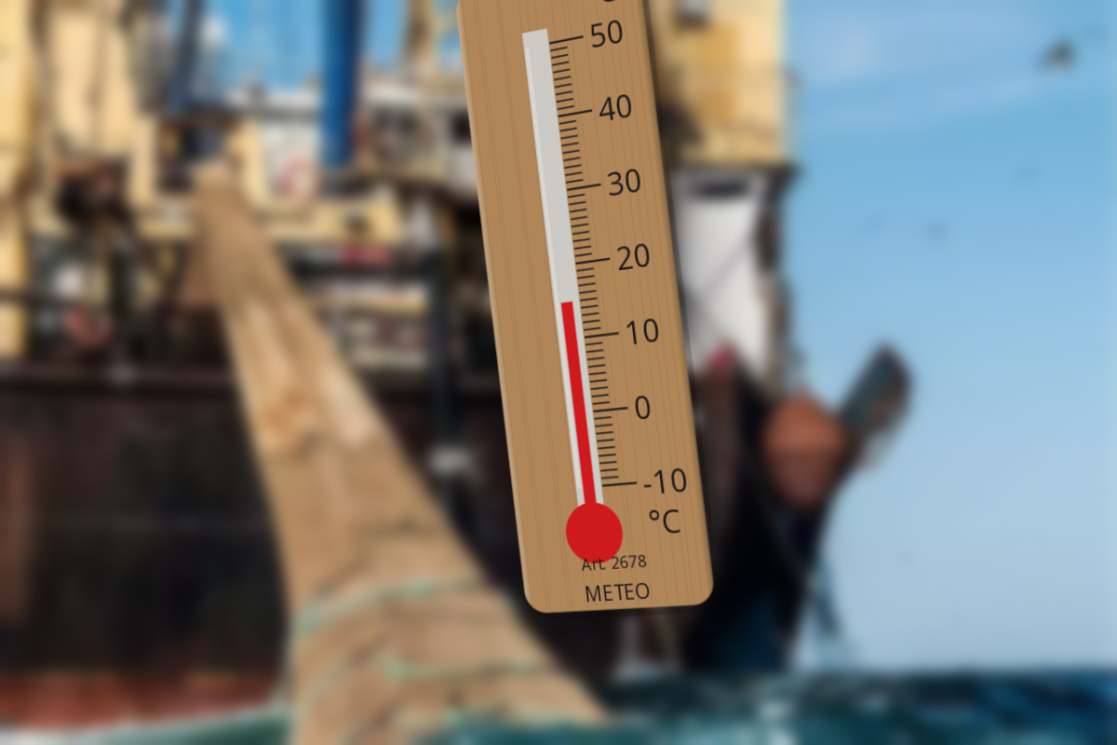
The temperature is 15,°C
